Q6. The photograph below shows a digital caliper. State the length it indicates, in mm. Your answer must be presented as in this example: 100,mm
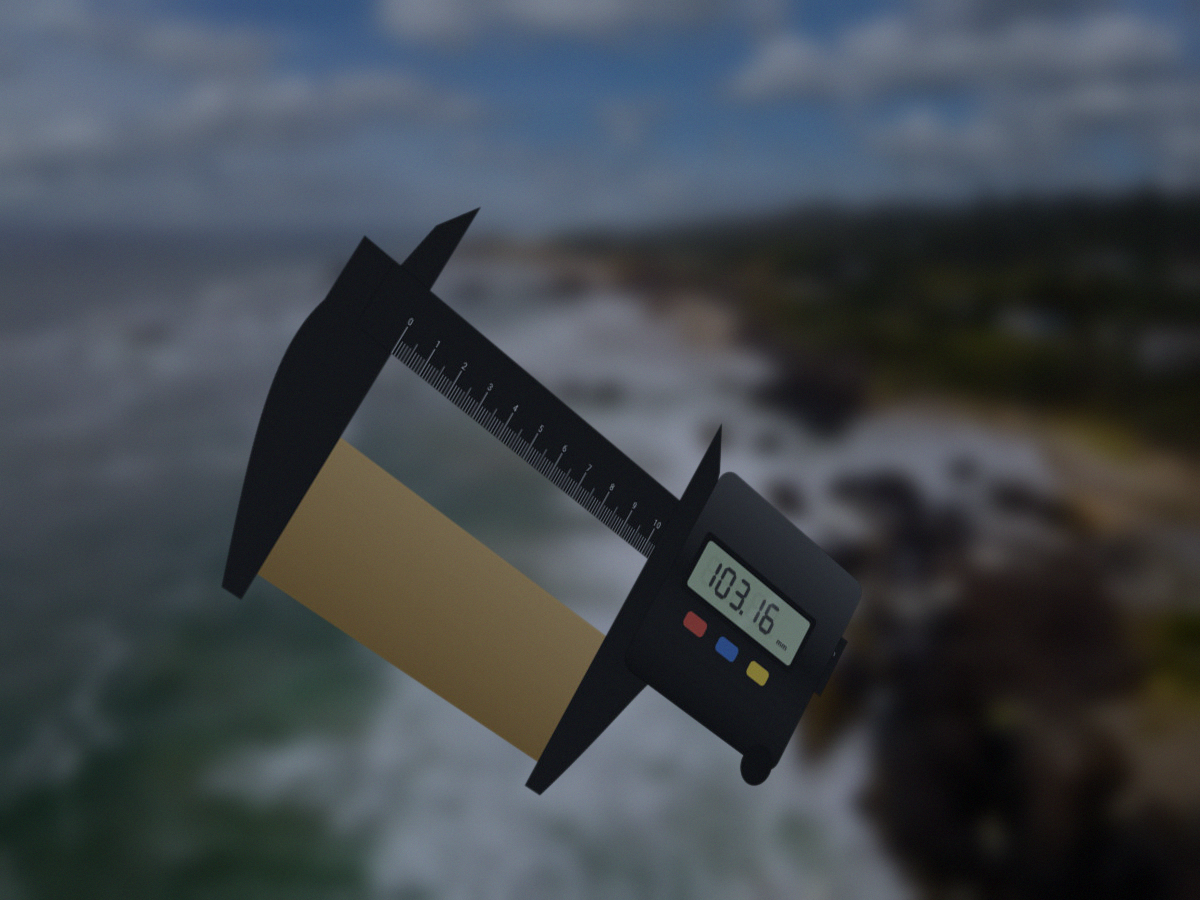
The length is 103.16,mm
